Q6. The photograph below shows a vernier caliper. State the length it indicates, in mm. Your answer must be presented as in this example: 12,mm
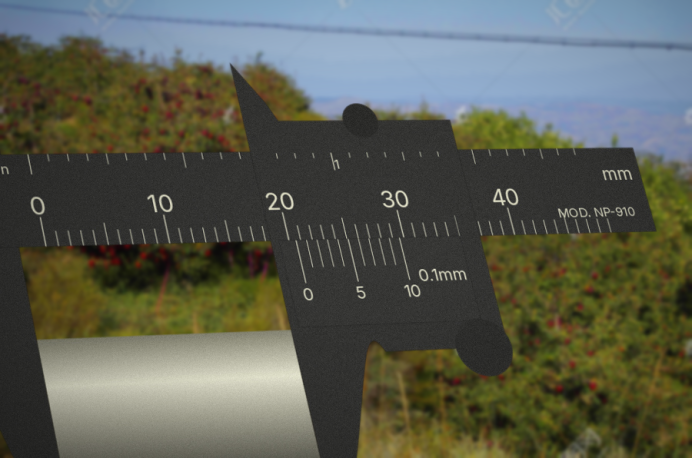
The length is 20.6,mm
